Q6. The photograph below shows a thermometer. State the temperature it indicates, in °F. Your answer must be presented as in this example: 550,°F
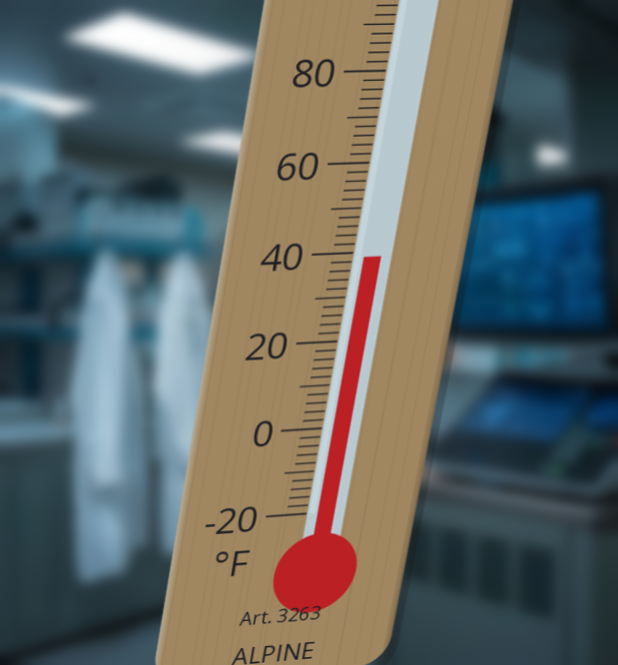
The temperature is 39,°F
